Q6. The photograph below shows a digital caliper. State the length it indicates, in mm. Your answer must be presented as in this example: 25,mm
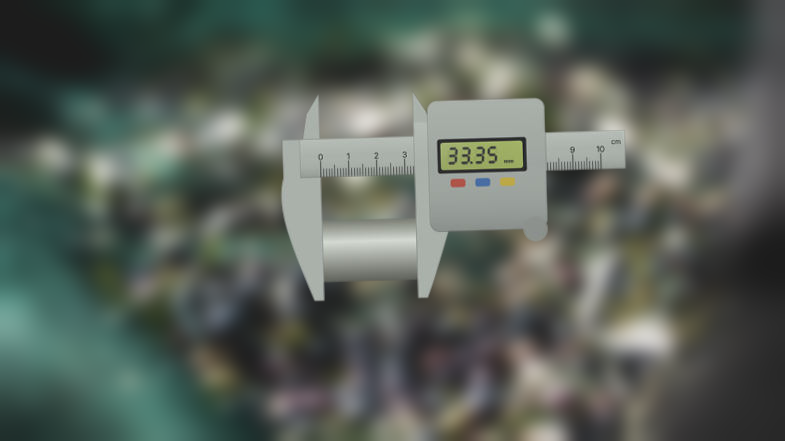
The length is 33.35,mm
